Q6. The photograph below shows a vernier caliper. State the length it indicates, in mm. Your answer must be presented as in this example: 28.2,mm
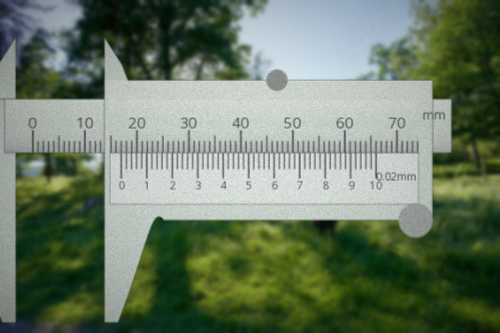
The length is 17.0,mm
